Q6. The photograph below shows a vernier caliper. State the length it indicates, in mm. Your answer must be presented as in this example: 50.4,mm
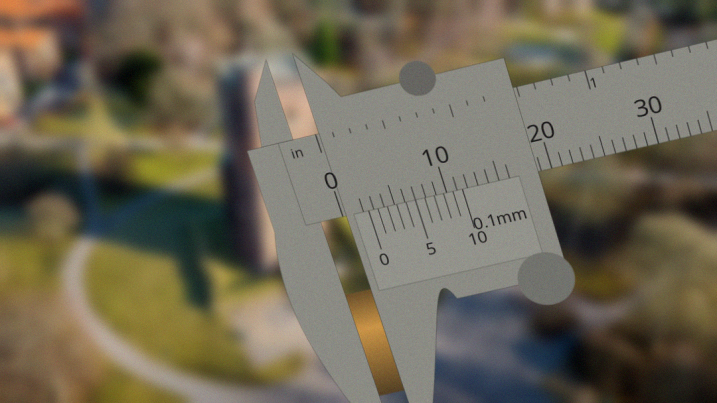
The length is 2.5,mm
